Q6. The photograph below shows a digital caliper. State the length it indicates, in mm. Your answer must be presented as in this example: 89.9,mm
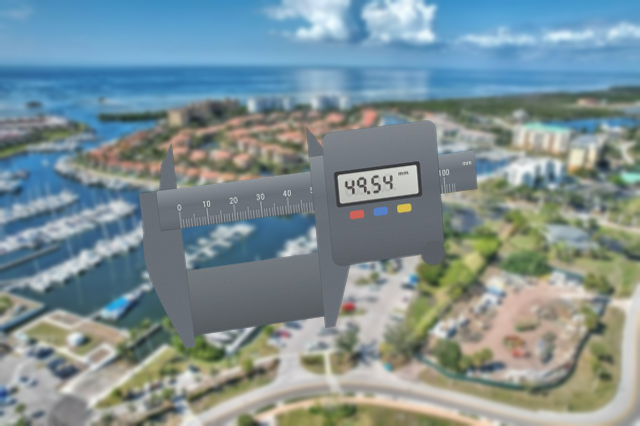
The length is 49.54,mm
